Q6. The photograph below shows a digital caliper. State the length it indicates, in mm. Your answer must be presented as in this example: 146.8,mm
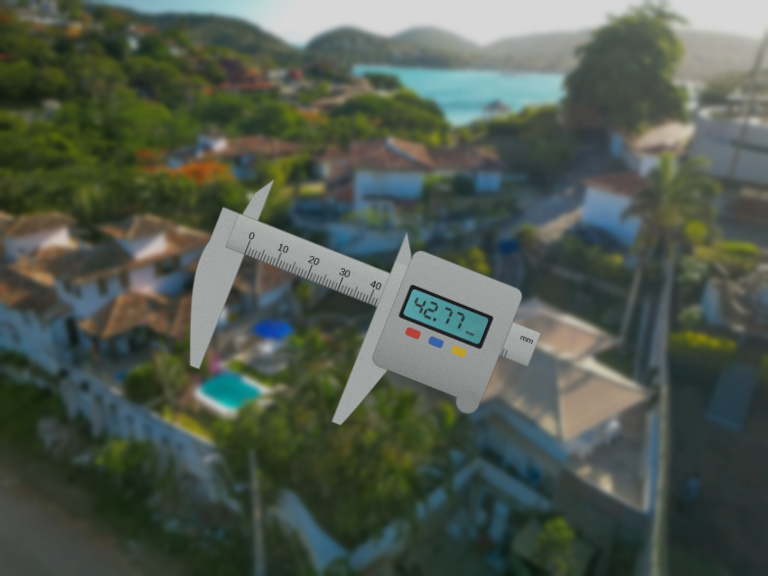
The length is 42.77,mm
